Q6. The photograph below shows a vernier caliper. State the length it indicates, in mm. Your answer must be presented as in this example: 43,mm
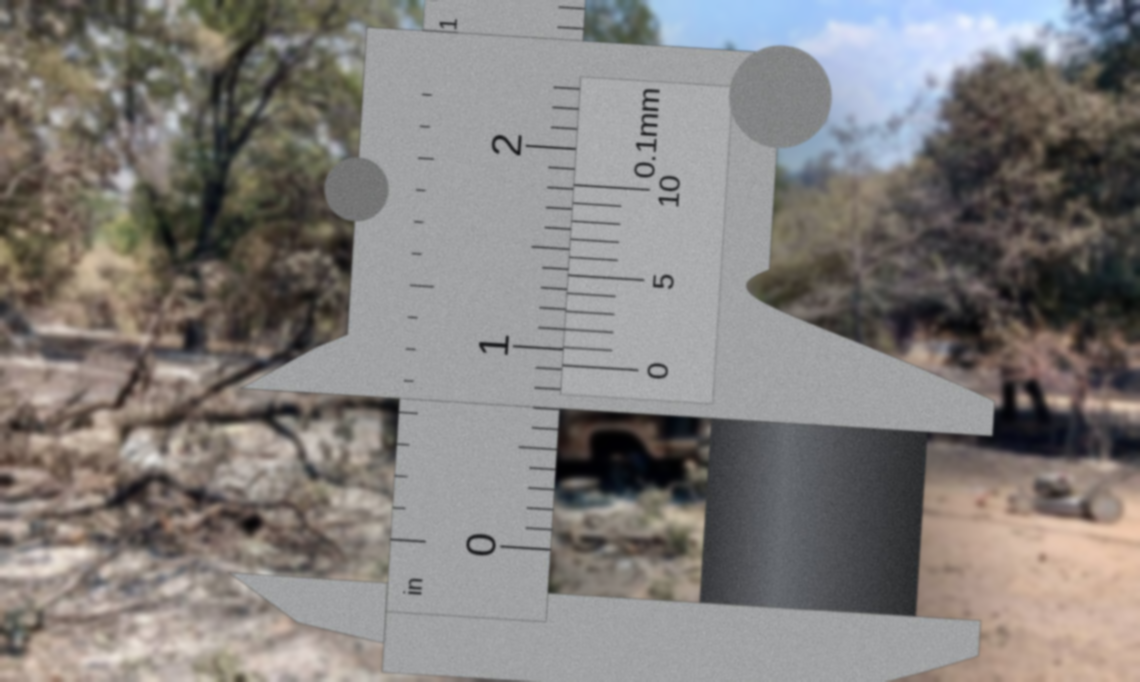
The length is 9.2,mm
